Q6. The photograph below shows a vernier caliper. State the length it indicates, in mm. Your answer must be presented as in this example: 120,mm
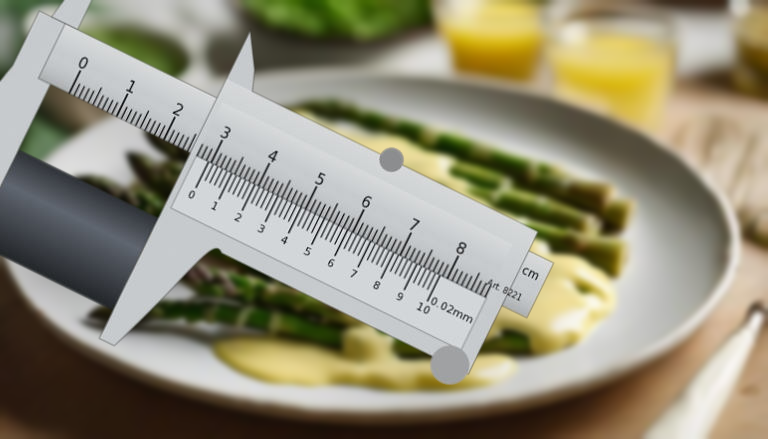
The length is 29.5,mm
